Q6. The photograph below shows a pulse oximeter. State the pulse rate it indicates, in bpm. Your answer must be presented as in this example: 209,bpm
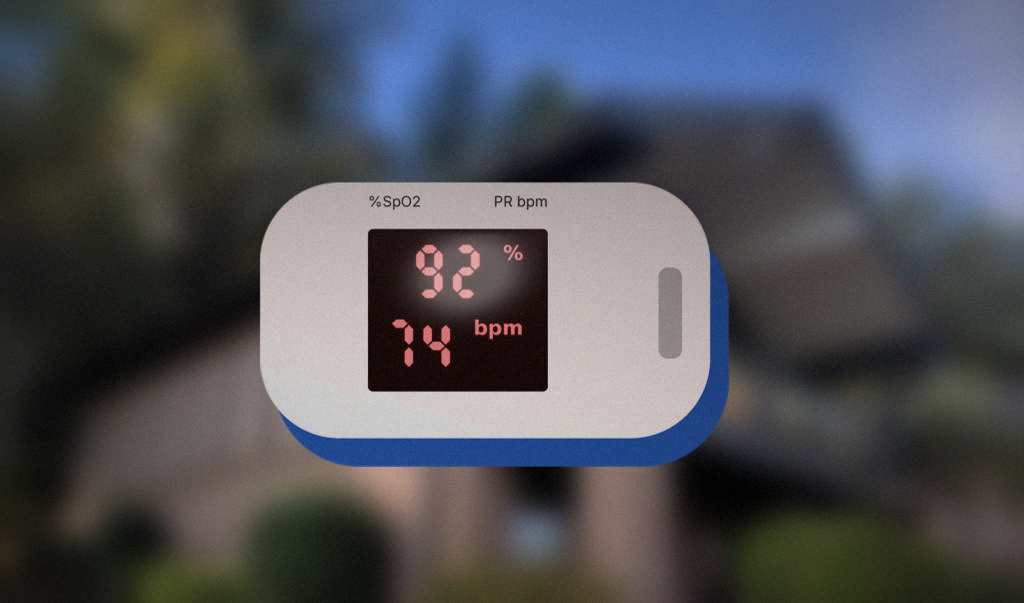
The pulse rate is 74,bpm
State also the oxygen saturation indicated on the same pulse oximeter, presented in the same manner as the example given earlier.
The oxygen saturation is 92,%
